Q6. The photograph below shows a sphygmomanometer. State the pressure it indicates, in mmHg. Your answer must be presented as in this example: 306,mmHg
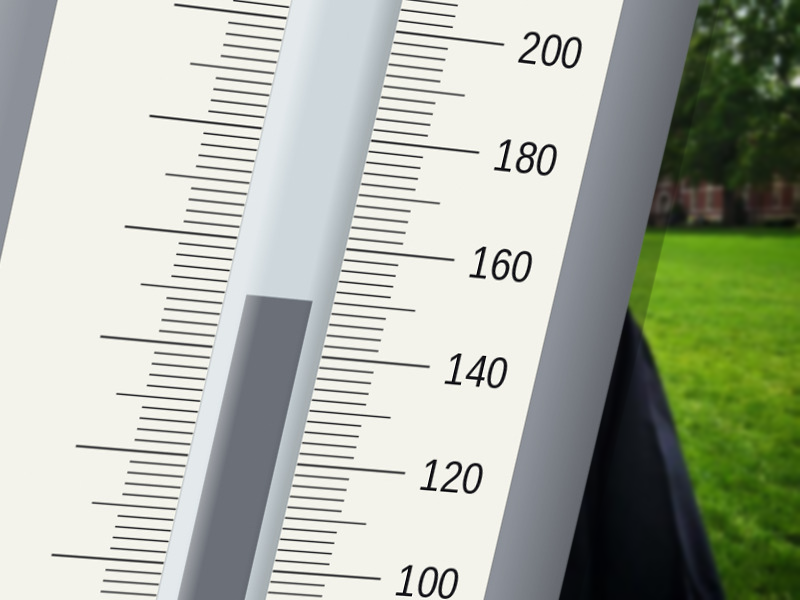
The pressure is 150,mmHg
